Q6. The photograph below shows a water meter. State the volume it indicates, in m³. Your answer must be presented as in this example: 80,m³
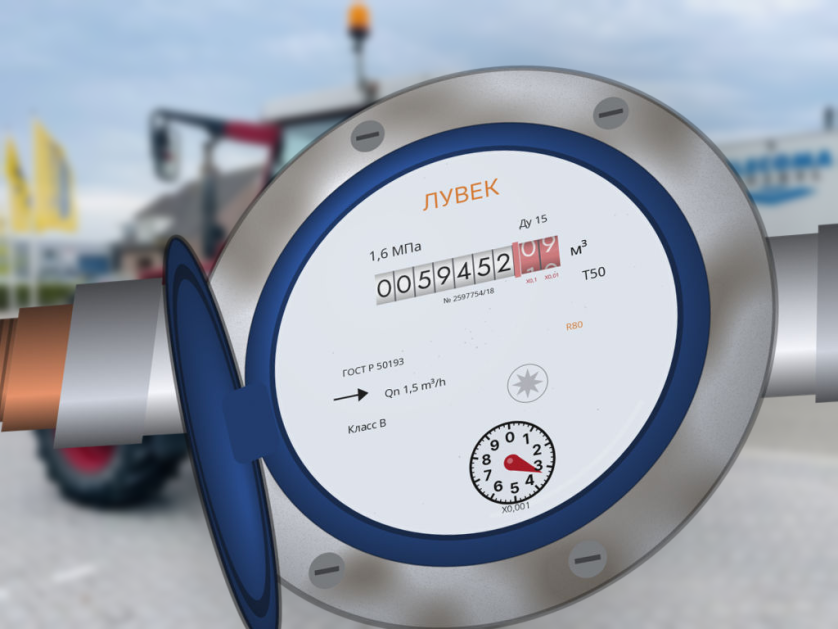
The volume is 59452.093,m³
